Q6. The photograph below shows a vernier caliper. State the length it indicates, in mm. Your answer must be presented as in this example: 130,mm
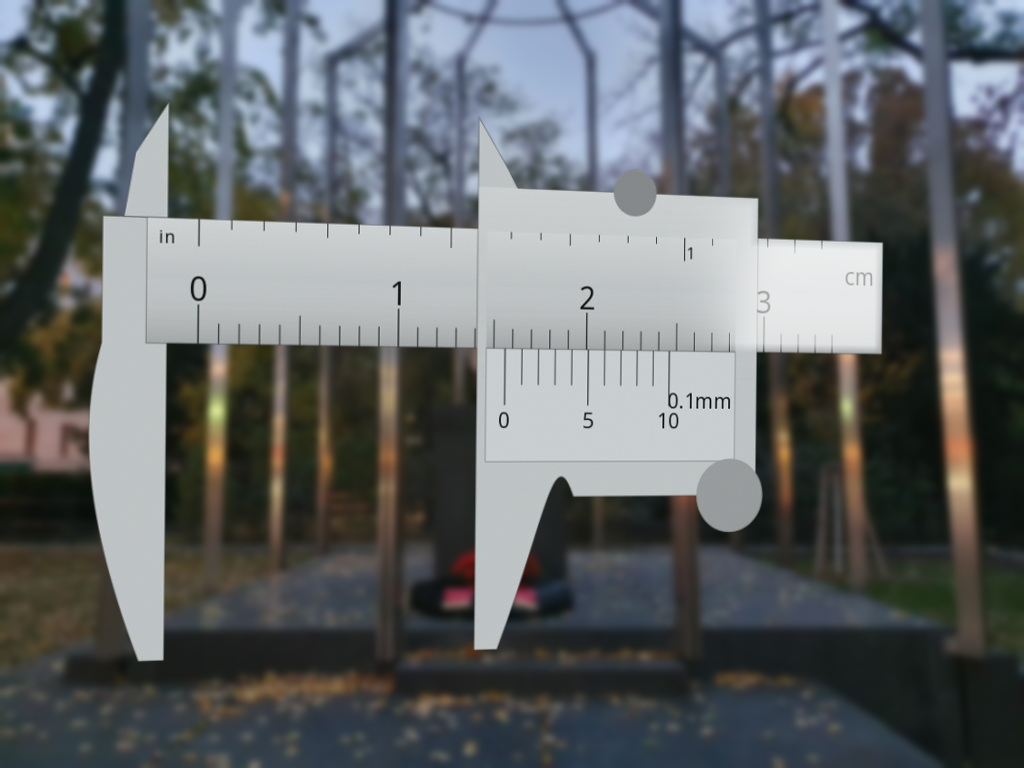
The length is 15.6,mm
